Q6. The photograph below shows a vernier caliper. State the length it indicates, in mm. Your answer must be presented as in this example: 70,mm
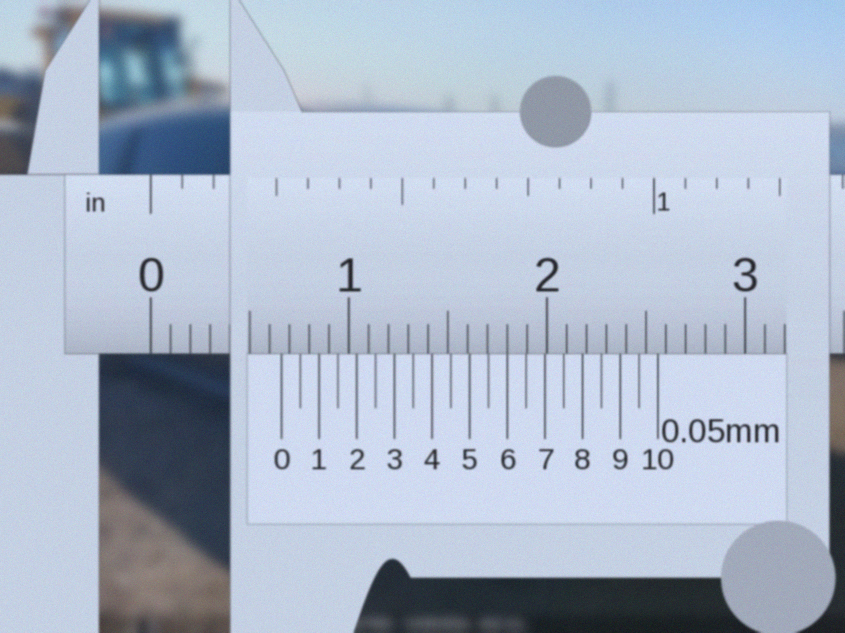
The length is 6.6,mm
